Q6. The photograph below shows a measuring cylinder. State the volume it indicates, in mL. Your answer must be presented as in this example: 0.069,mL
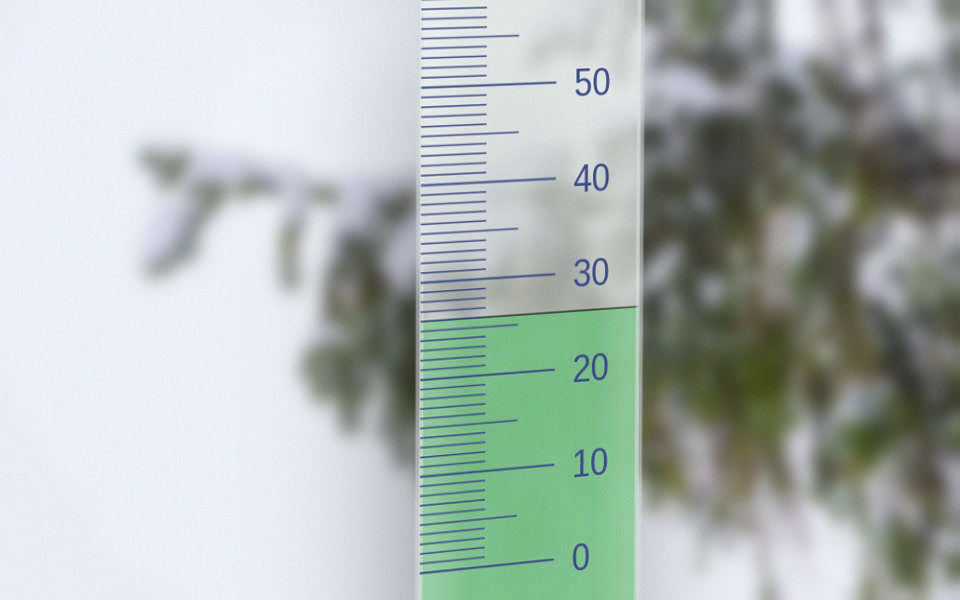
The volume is 26,mL
